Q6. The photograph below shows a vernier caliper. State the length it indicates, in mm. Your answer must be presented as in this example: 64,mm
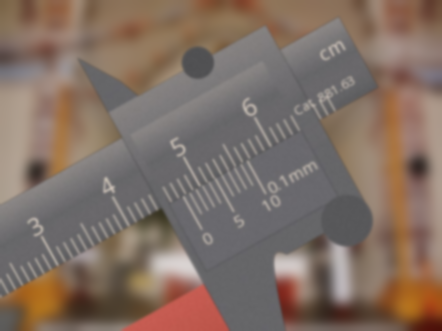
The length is 47.6,mm
